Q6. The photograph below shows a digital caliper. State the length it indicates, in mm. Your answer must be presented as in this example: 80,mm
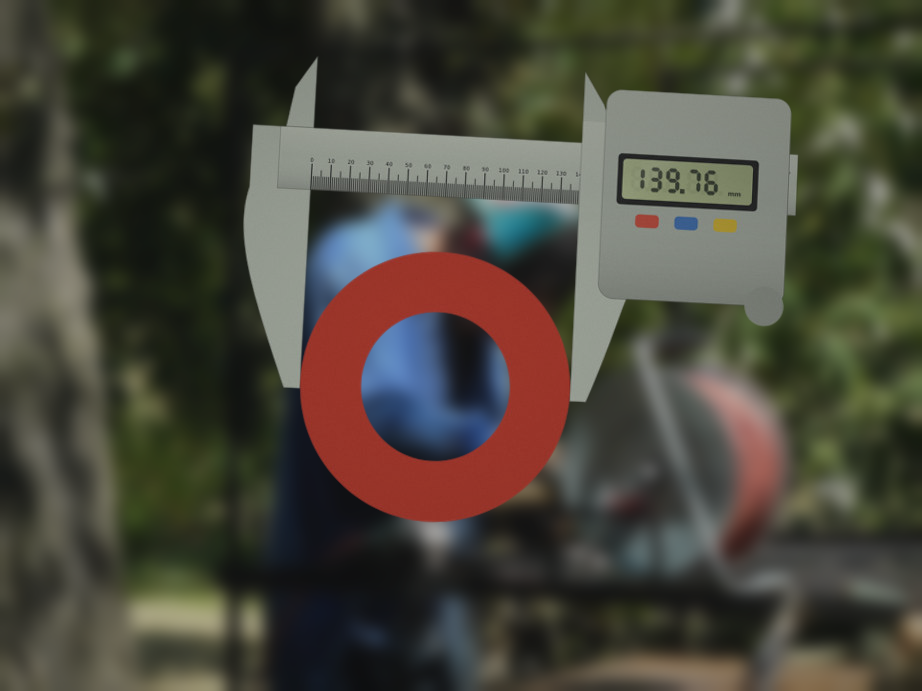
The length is 139.76,mm
